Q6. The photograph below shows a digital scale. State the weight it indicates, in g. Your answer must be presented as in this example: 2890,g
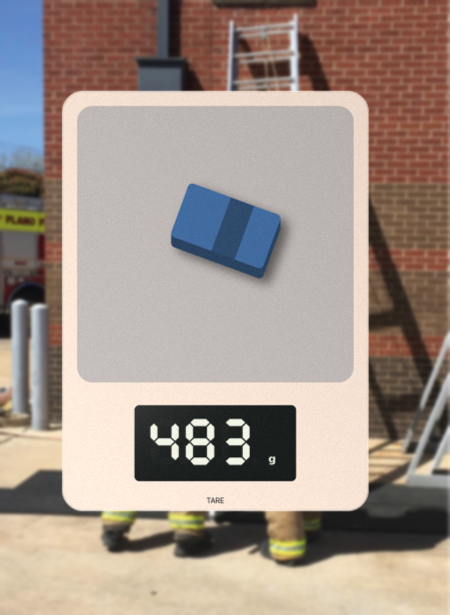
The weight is 483,g
